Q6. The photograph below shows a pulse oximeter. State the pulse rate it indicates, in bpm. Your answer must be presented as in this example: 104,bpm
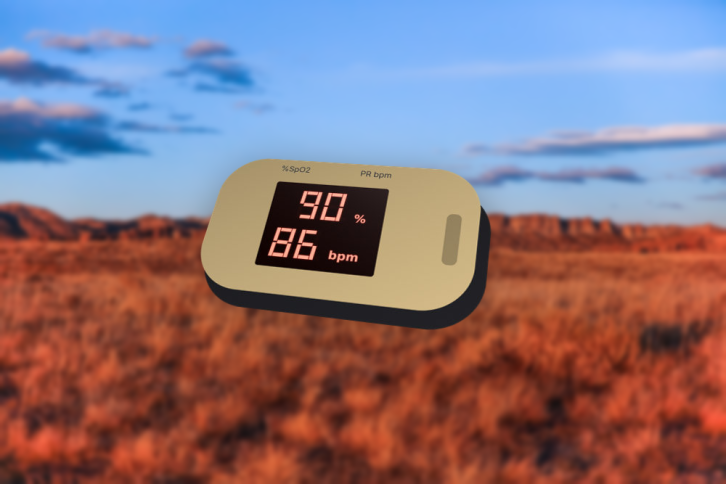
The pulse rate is 86,bpm
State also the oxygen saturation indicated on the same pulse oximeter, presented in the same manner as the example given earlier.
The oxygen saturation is 90,%
